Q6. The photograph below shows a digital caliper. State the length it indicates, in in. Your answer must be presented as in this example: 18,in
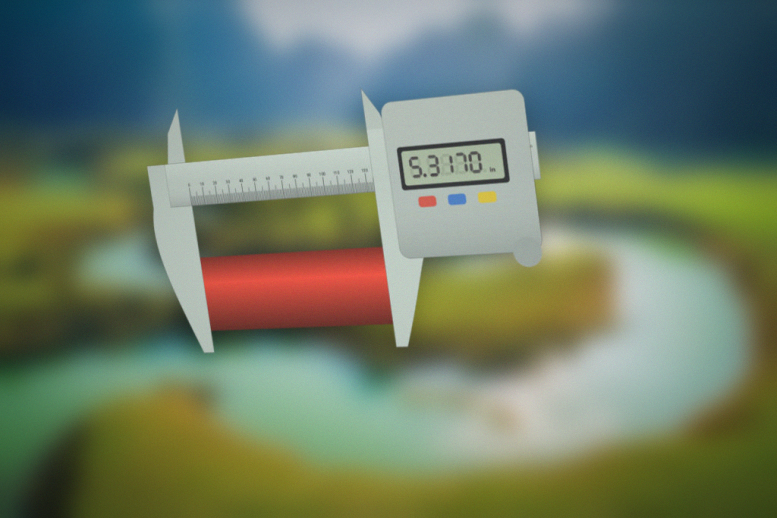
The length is 5.3170,in
